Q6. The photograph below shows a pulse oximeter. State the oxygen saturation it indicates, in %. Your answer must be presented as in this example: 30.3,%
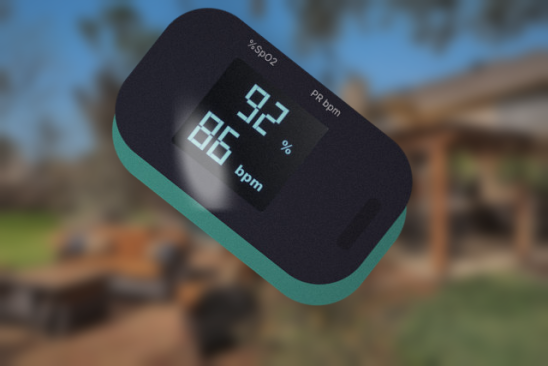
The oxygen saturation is 92,%
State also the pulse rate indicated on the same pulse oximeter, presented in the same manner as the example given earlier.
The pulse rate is 86,bpm
